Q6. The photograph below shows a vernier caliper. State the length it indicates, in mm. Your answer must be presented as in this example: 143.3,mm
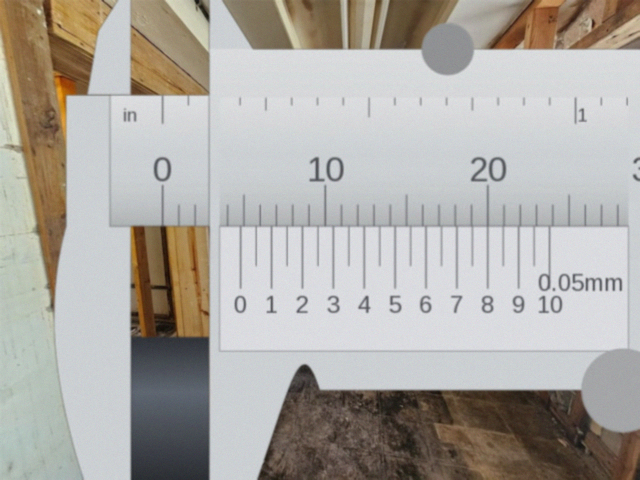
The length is 4.8,mm
